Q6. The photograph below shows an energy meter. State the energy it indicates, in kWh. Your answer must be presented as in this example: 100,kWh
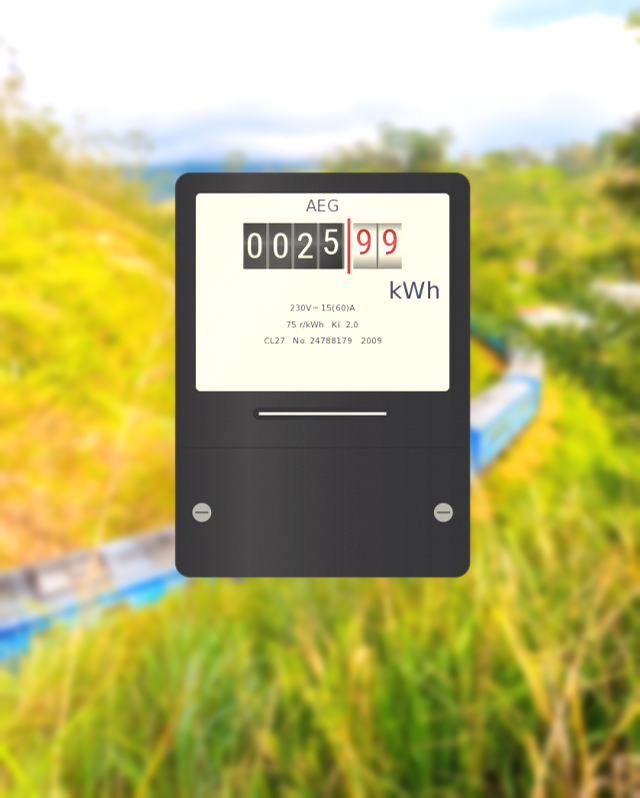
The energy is 25.99,kWh
